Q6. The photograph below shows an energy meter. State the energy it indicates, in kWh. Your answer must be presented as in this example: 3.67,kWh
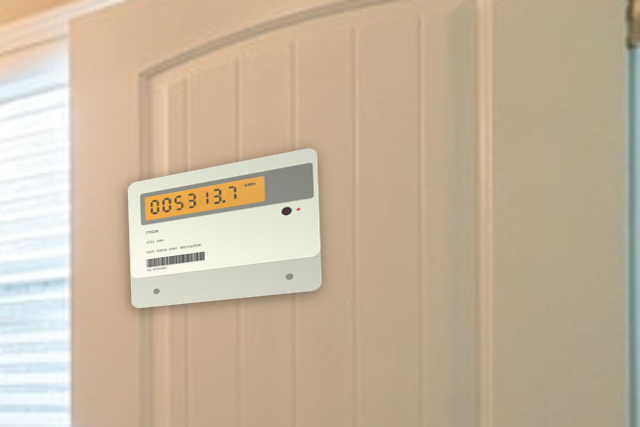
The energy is 5313.7,kWh
